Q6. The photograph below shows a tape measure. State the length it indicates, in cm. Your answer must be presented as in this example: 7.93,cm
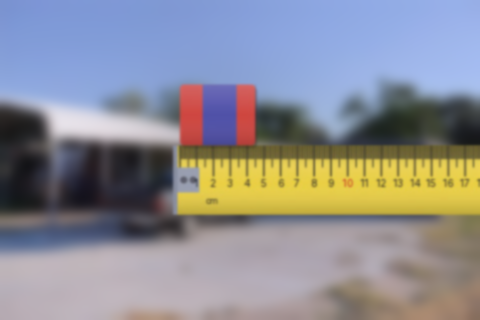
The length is 4.5,cm
